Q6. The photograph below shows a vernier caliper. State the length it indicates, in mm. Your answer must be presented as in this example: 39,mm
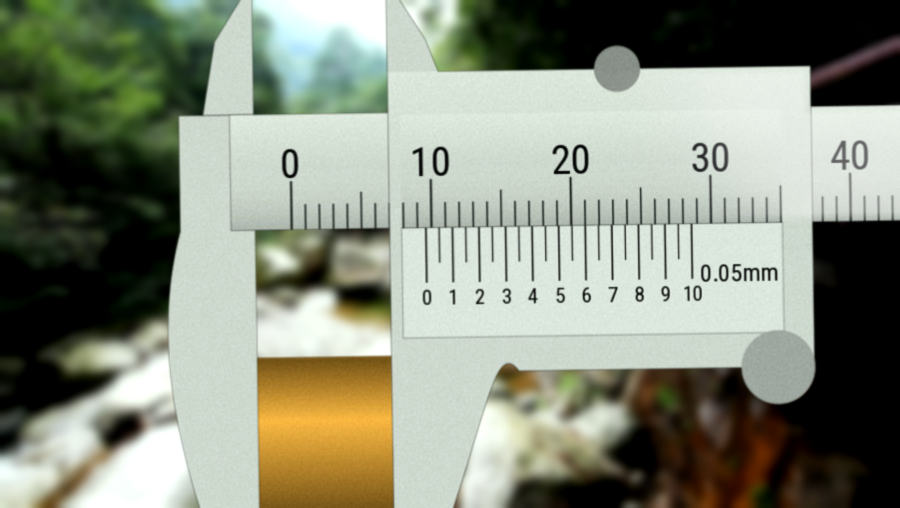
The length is 9.6,mm
